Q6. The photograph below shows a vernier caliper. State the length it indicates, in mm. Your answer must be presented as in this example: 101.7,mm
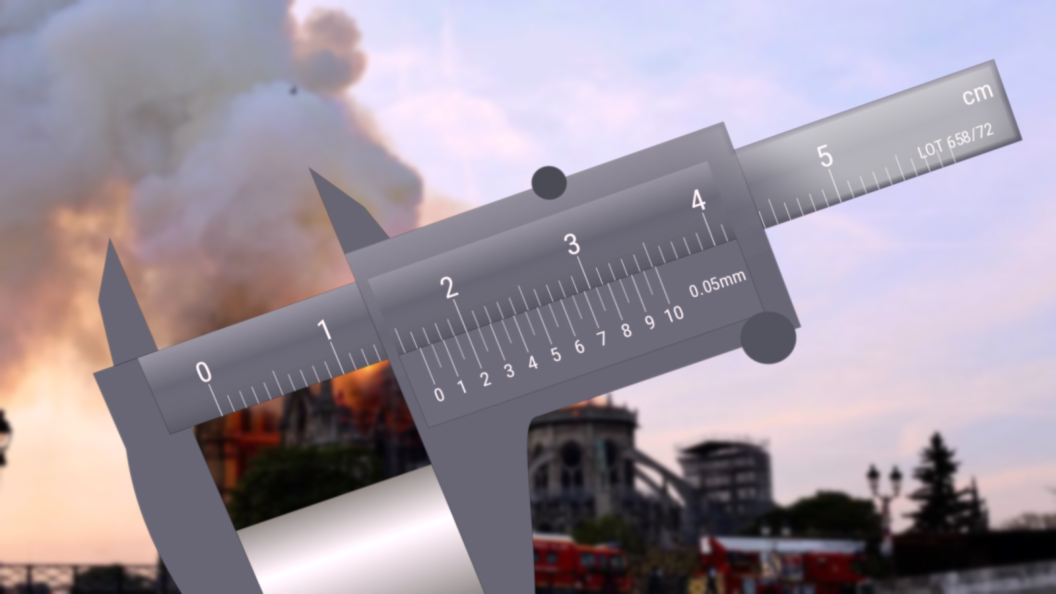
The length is 16.2,mm
